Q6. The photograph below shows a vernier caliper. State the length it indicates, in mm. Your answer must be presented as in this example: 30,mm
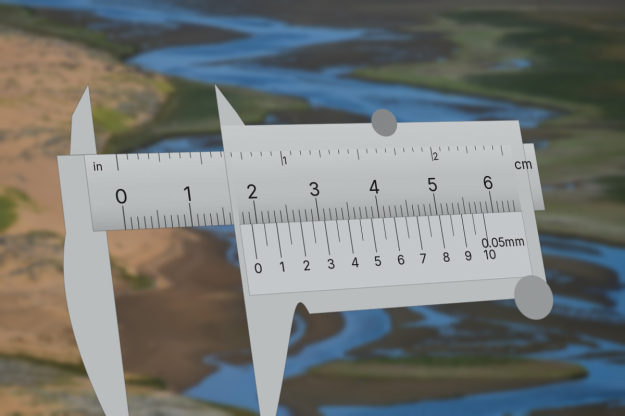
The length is 19.2,mm
